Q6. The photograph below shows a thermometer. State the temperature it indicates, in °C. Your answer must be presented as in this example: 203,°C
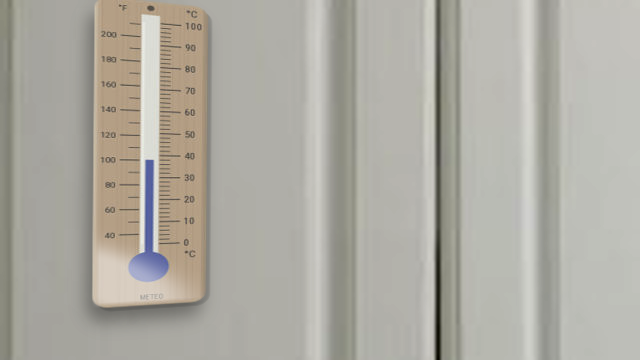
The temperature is 38,°C
